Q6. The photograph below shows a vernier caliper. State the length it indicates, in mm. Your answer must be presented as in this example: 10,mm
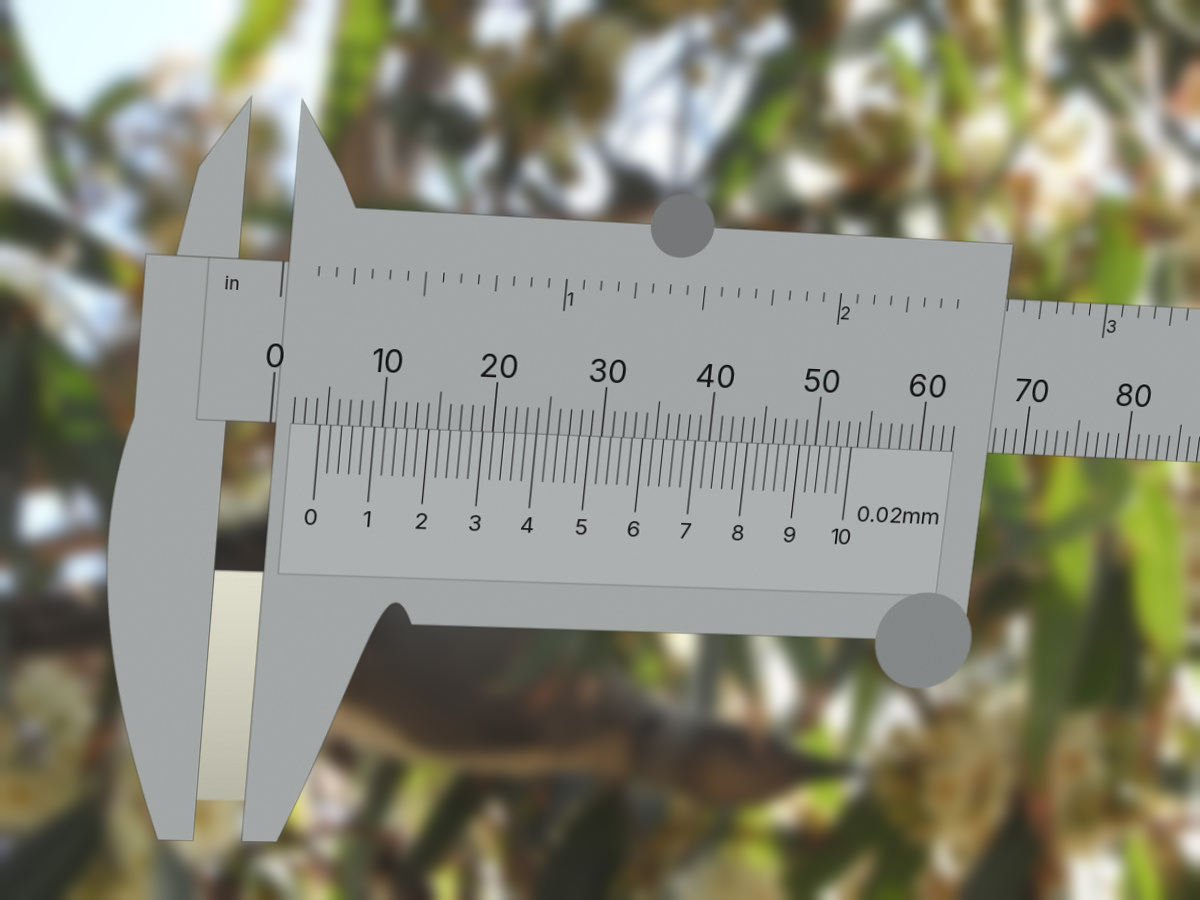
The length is 4.4,mm
